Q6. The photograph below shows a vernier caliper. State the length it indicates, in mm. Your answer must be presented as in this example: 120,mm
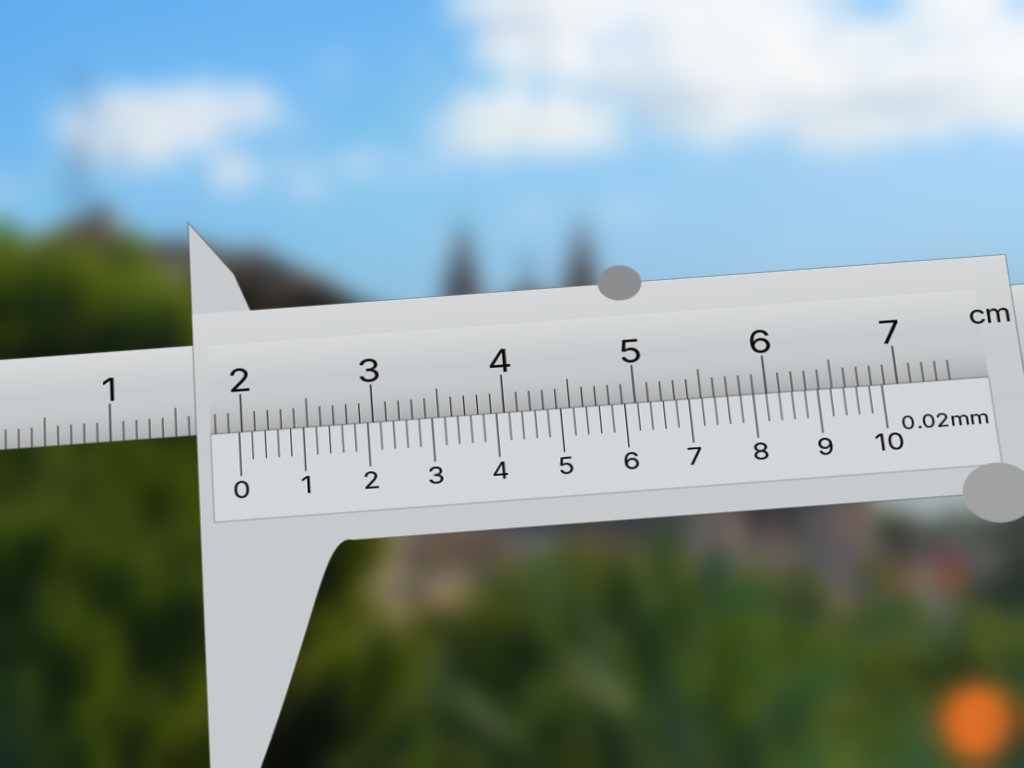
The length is 19.8,mm
